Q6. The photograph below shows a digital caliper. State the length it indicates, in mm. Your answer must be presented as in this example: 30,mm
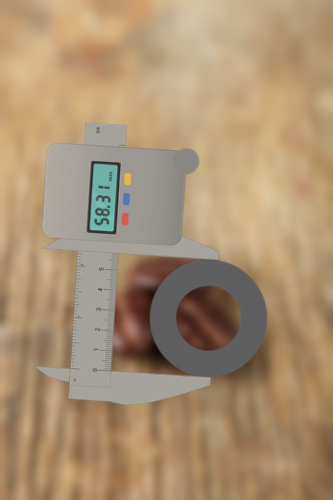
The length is 58.31,mm
